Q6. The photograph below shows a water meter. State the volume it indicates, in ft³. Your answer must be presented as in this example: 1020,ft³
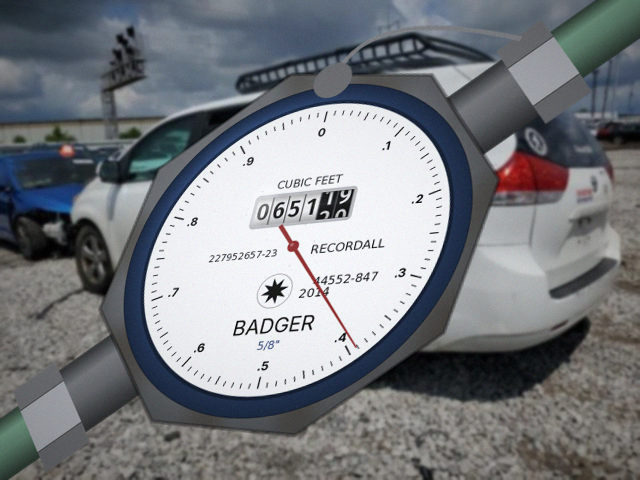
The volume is 65119.39,ft³
